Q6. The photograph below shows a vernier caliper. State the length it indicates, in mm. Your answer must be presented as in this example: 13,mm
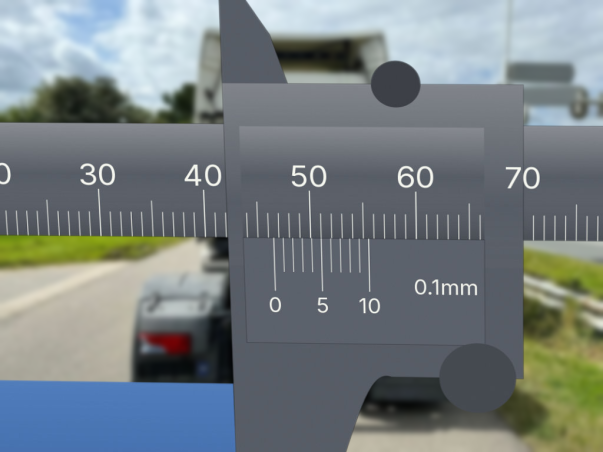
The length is 46.5,mm
